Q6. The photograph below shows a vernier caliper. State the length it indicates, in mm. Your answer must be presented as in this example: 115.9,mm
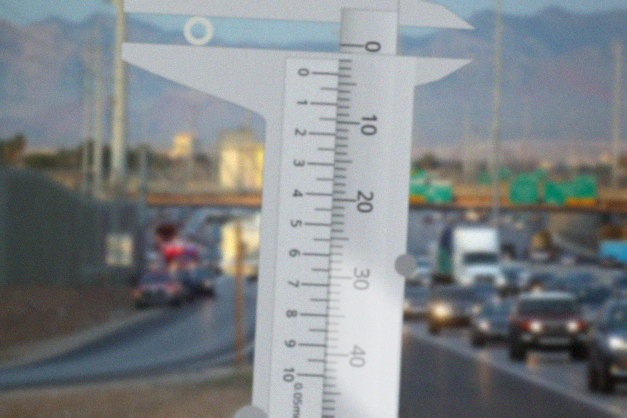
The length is 3.8,mm
